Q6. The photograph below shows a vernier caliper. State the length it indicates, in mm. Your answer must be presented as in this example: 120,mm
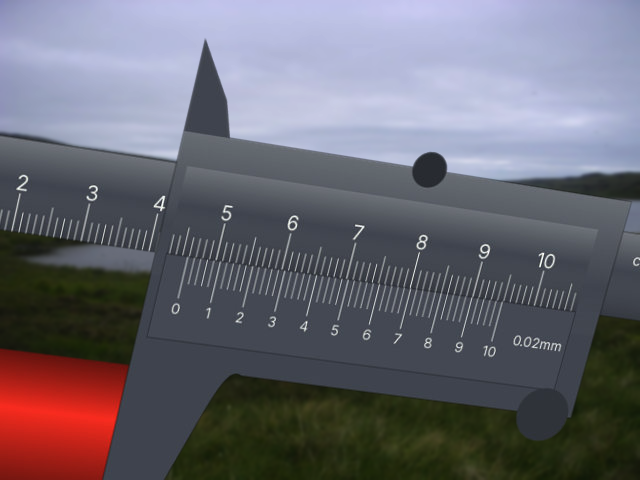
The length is 45.8,mm
